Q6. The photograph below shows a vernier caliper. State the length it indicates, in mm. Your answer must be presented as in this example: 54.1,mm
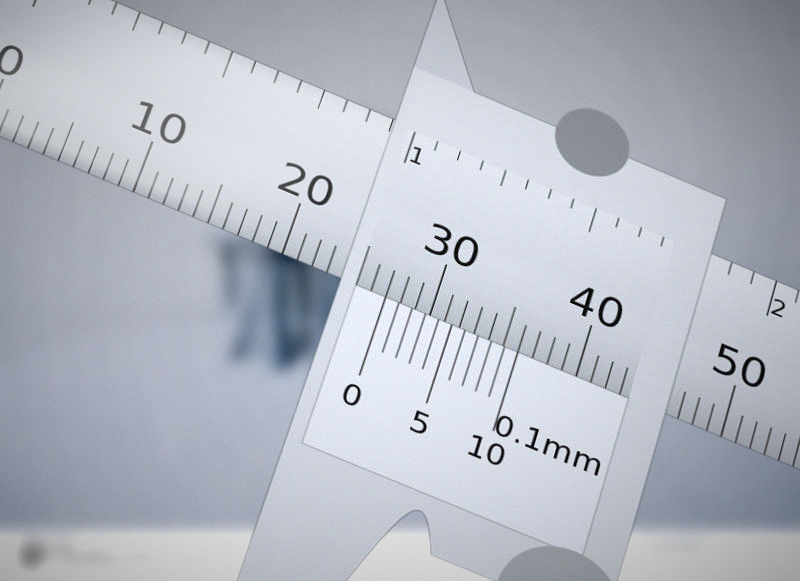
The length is 27.0,mm
